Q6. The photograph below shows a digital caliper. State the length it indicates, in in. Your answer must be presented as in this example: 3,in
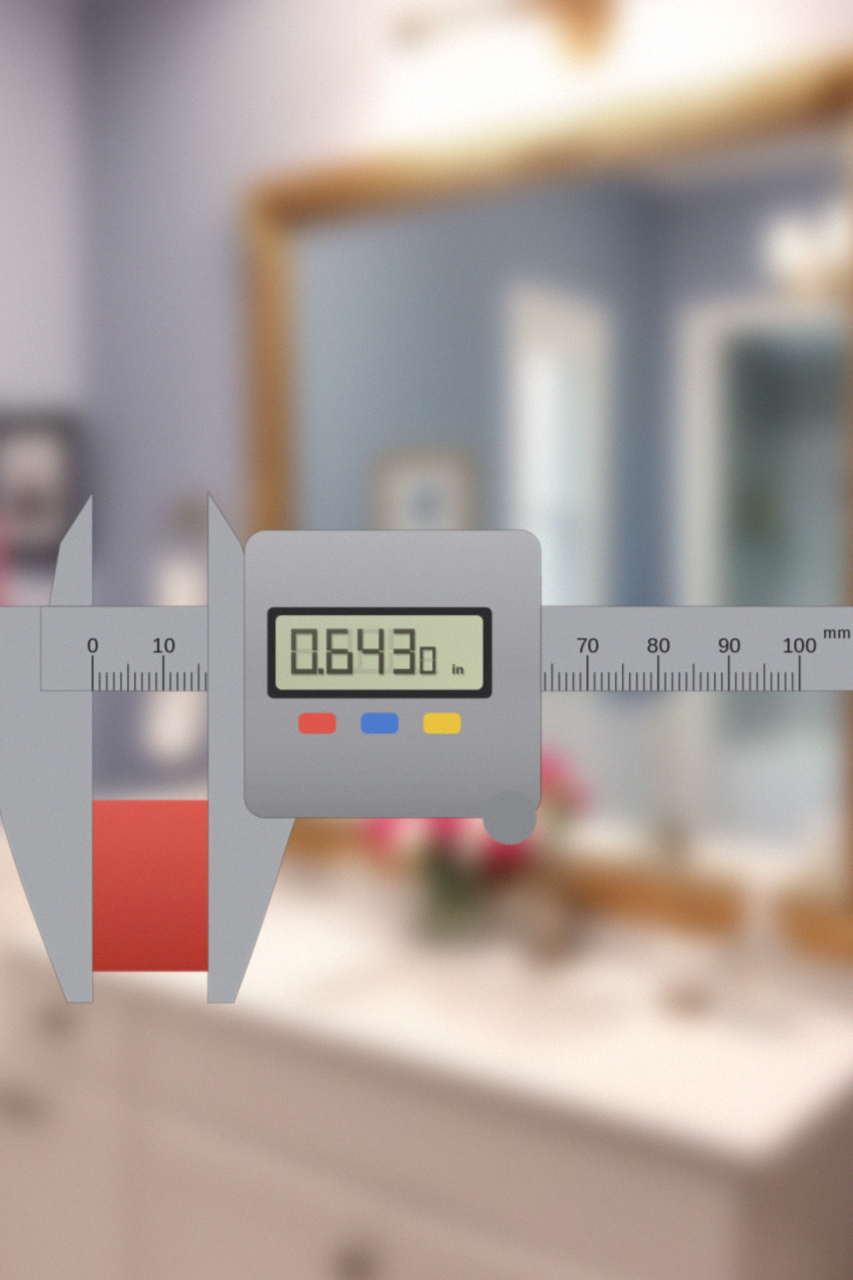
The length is 0.6430,in
